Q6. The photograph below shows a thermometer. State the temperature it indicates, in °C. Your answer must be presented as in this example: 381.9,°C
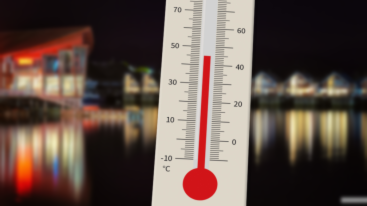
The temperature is 45,°C
